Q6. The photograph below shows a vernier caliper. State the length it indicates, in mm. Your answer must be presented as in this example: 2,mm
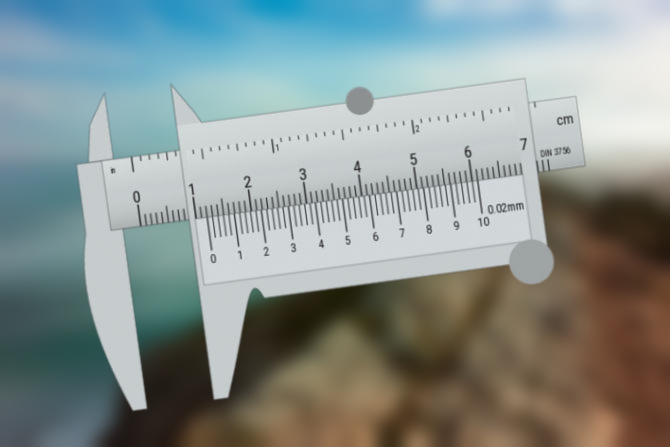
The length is 12.0,mm
